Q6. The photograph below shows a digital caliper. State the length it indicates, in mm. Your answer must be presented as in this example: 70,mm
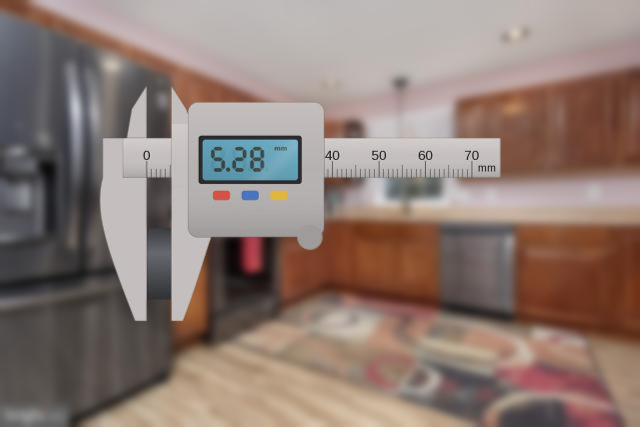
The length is 5.28,mm
